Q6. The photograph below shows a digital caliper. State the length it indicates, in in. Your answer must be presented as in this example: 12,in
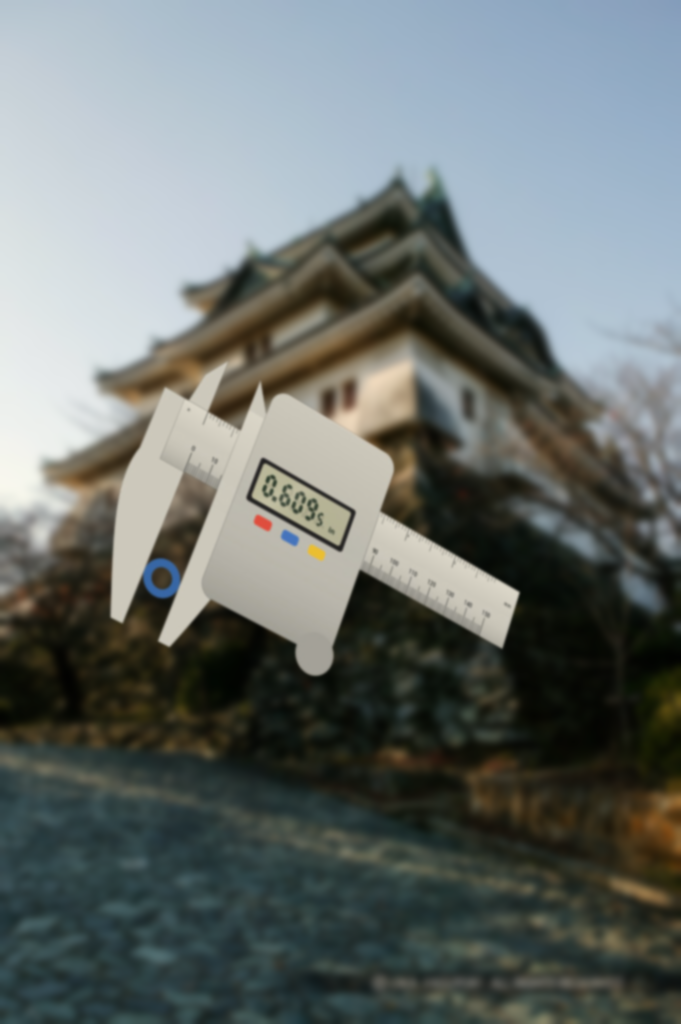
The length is 0.6095,in
